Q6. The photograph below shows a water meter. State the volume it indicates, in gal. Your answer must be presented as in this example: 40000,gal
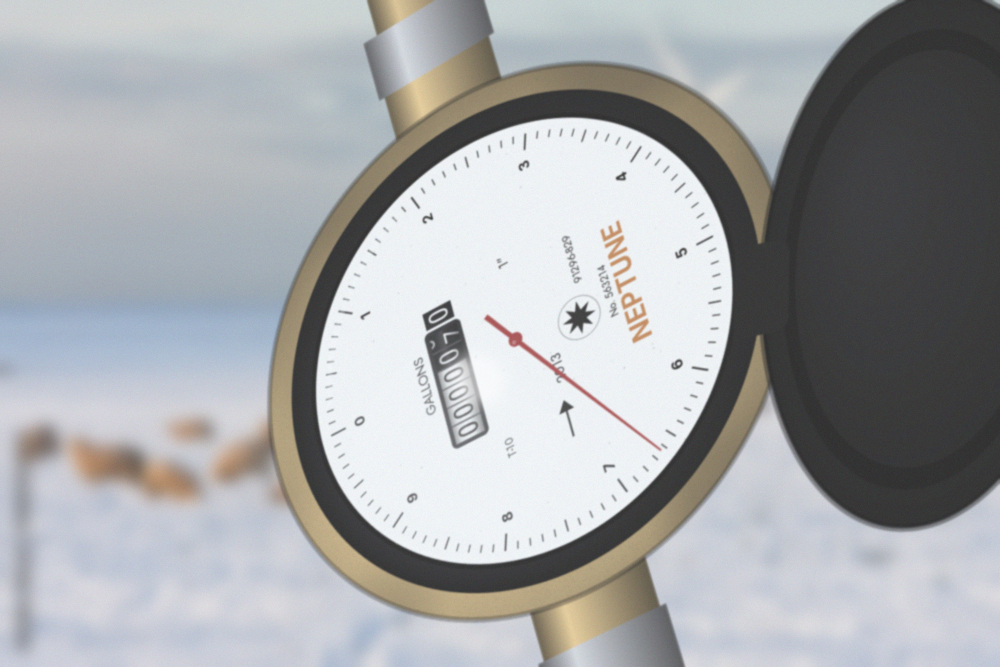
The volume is 66.6,gal
